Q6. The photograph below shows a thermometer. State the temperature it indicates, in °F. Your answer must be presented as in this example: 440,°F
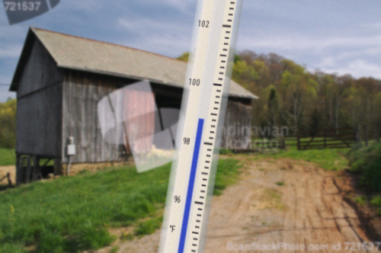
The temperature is 98.8,°F
